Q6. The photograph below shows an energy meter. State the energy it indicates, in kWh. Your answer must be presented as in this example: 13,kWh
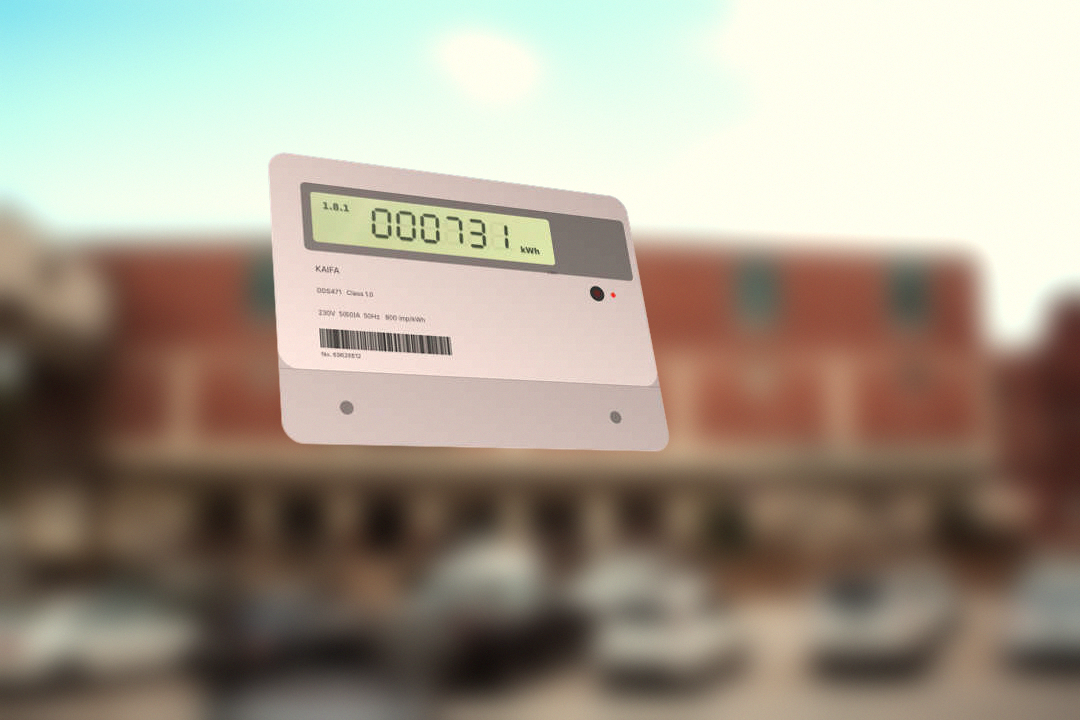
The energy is 731,kWh
